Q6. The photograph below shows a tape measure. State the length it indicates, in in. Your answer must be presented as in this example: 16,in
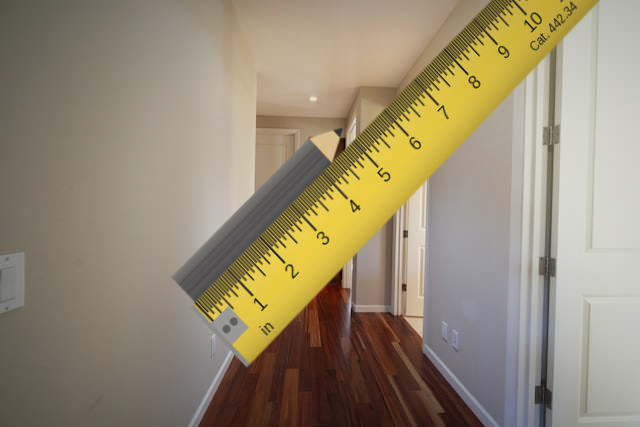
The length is 5,in
